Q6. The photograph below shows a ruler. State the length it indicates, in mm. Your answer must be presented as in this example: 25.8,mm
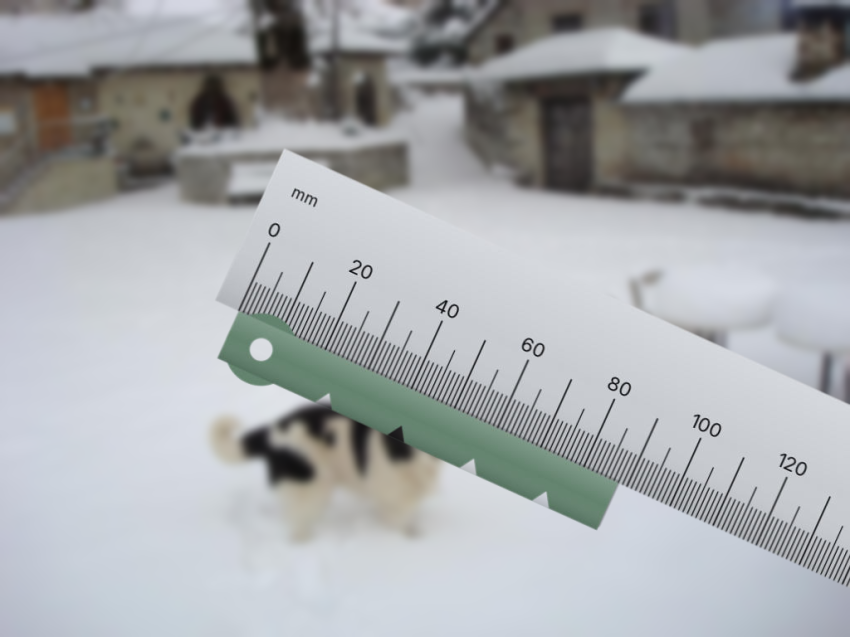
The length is 88,mm
